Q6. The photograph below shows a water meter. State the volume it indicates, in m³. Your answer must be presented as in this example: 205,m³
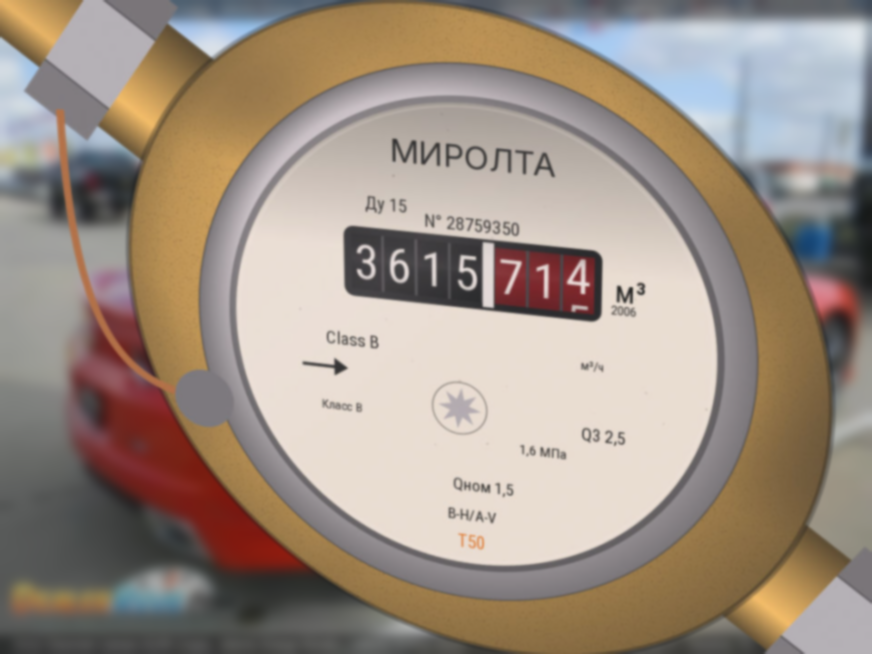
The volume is 3615.714,m³
